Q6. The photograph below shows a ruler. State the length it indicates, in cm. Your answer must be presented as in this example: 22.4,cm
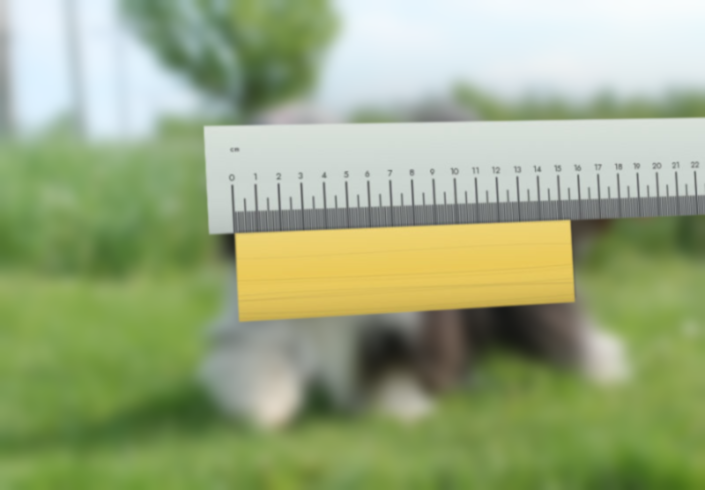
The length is 15.5,cm
